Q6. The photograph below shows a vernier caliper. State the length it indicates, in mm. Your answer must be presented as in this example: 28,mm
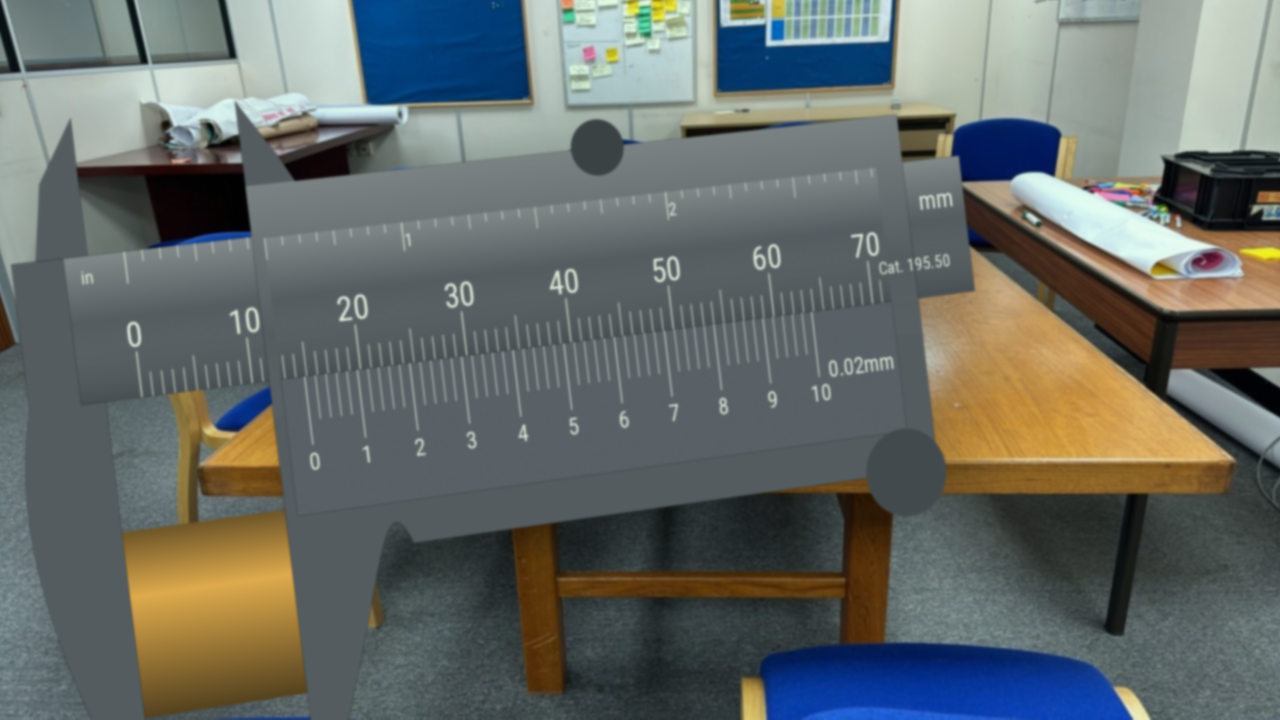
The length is 14.8,mm
